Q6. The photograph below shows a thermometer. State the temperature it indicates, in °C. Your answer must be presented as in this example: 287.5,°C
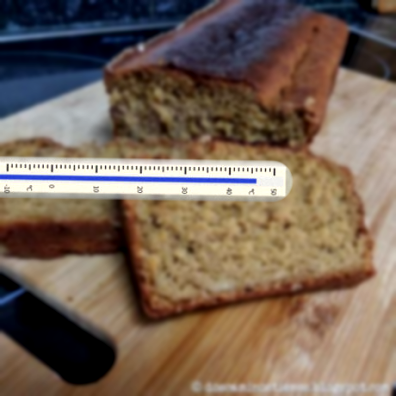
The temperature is 46,°C
